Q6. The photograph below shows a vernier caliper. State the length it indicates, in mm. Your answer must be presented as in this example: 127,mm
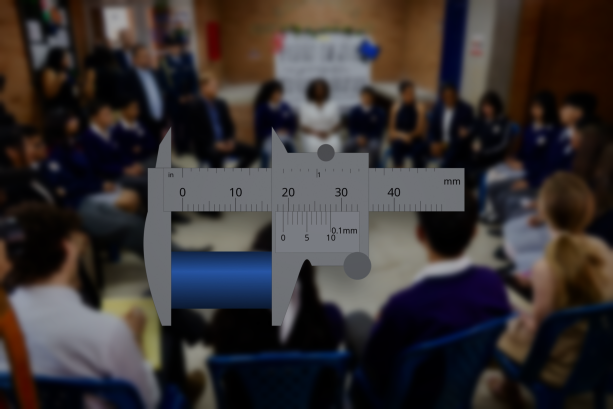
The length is 19.0,mm
